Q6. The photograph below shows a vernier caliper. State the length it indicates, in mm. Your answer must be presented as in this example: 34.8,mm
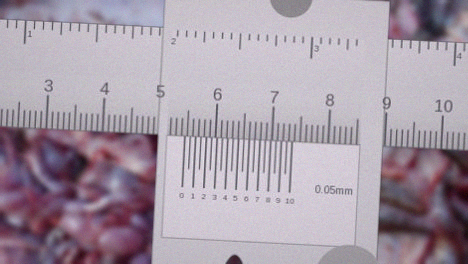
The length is 54.6,mm
